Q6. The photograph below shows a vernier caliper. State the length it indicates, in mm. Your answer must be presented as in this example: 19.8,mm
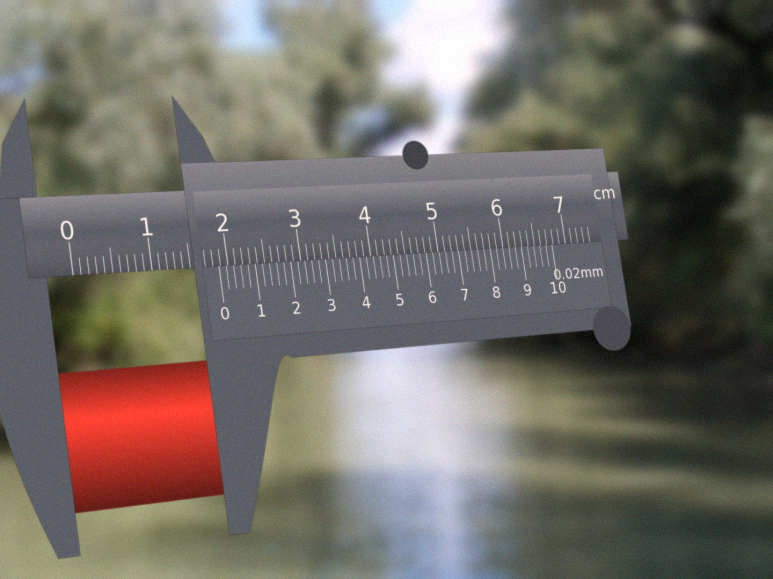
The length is 18.8,mm
